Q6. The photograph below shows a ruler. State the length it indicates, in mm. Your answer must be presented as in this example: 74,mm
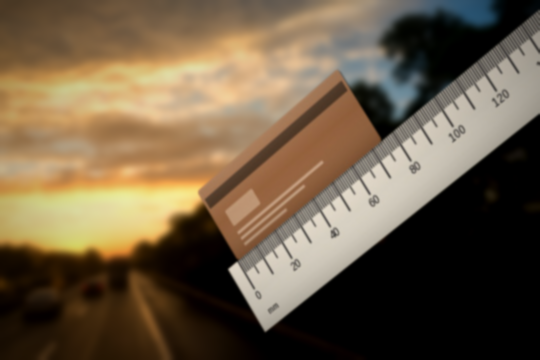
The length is 75,mm
